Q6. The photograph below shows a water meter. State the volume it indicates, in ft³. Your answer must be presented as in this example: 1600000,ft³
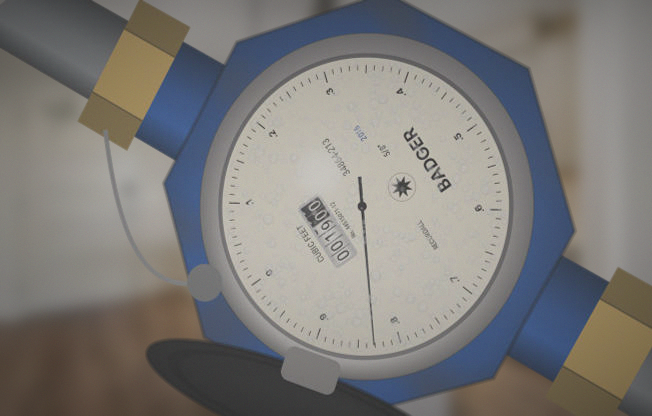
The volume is 1899.83,ft³
